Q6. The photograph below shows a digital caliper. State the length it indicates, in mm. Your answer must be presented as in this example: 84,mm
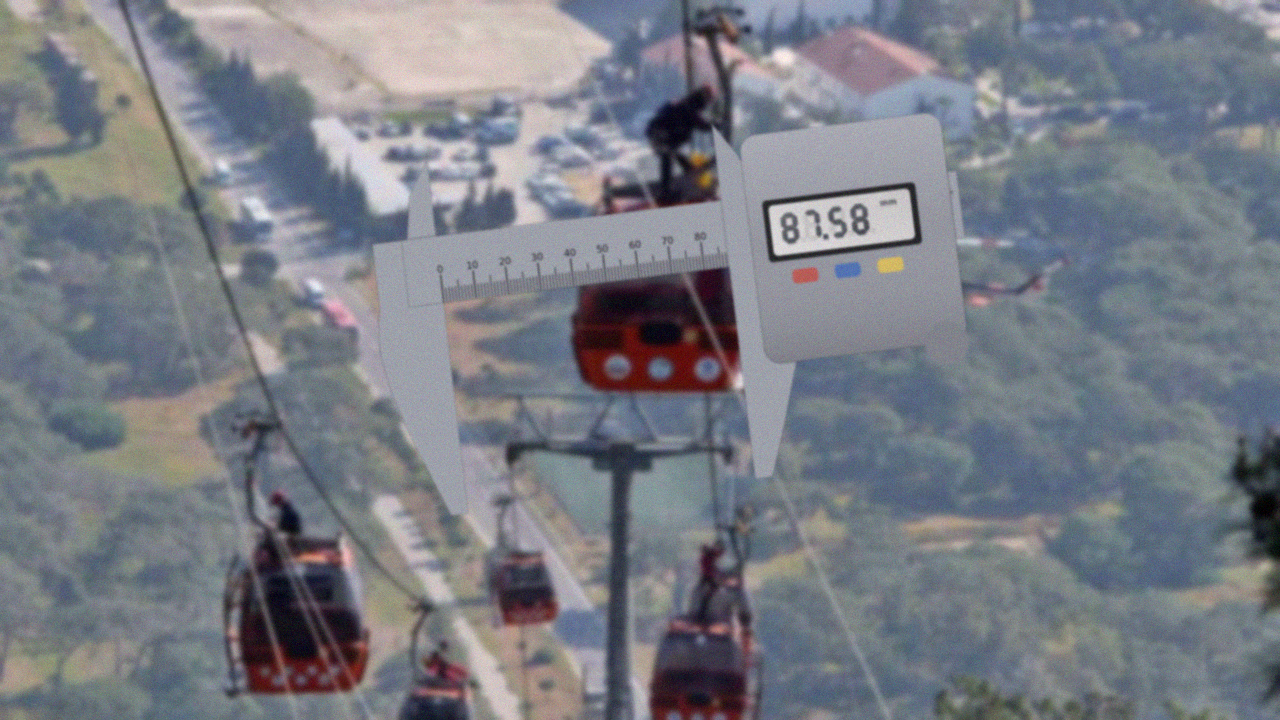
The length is 87.58,mm
